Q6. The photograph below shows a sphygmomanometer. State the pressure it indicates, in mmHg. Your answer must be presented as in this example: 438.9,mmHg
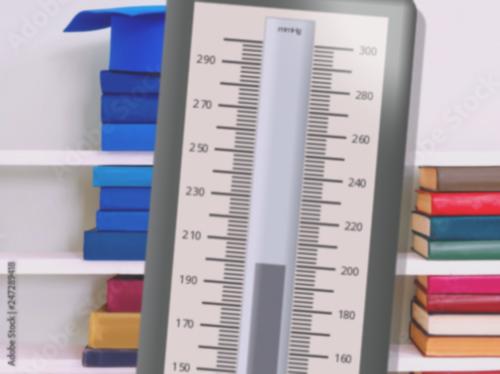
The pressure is 200,mmHg
